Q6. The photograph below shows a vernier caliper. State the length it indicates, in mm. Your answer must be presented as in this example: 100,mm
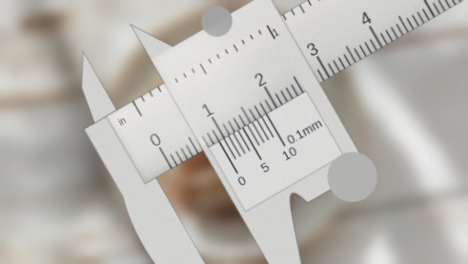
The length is 9.0,mm
